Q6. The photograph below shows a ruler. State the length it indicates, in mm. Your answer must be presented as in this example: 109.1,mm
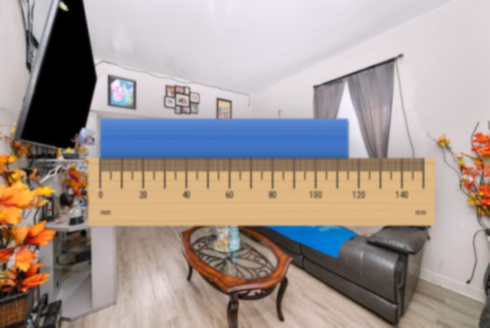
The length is 115,mm
